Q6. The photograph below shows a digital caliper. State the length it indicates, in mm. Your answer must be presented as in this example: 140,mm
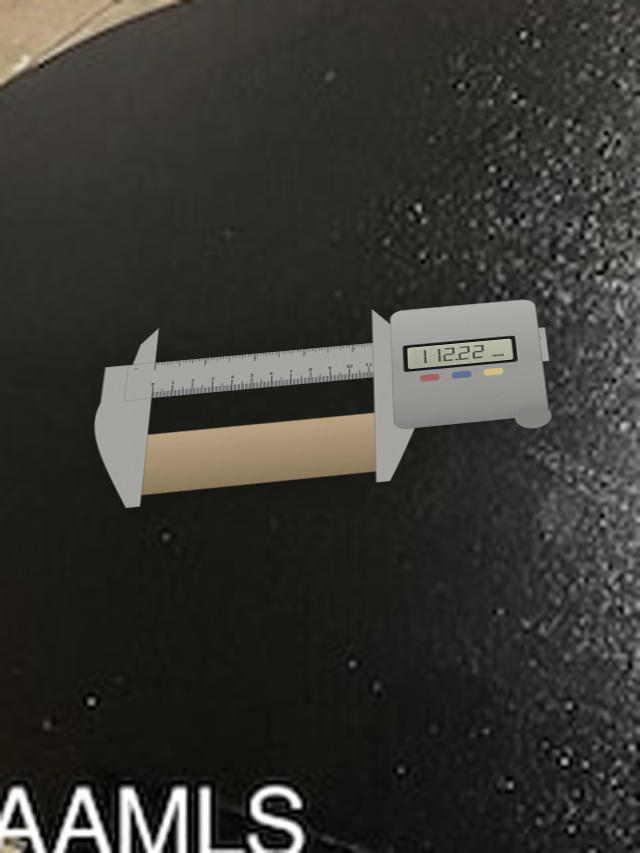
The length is 112.22,mm
